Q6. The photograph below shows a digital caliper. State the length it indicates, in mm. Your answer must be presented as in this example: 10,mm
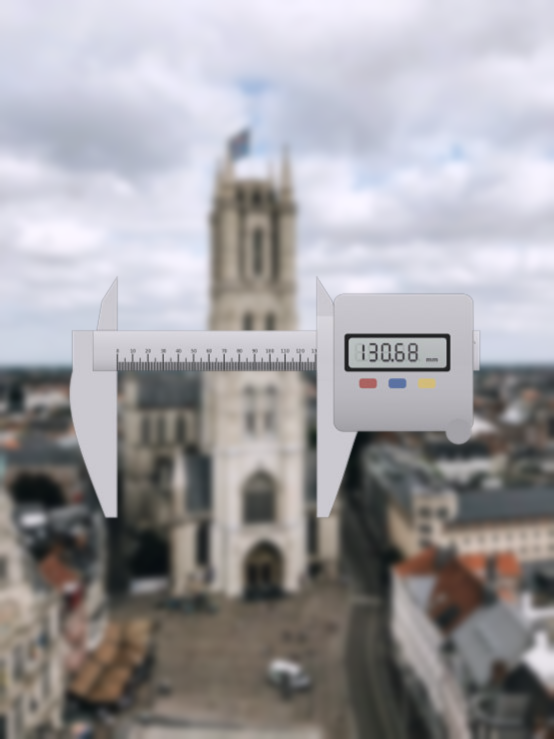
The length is 130.68,mm
